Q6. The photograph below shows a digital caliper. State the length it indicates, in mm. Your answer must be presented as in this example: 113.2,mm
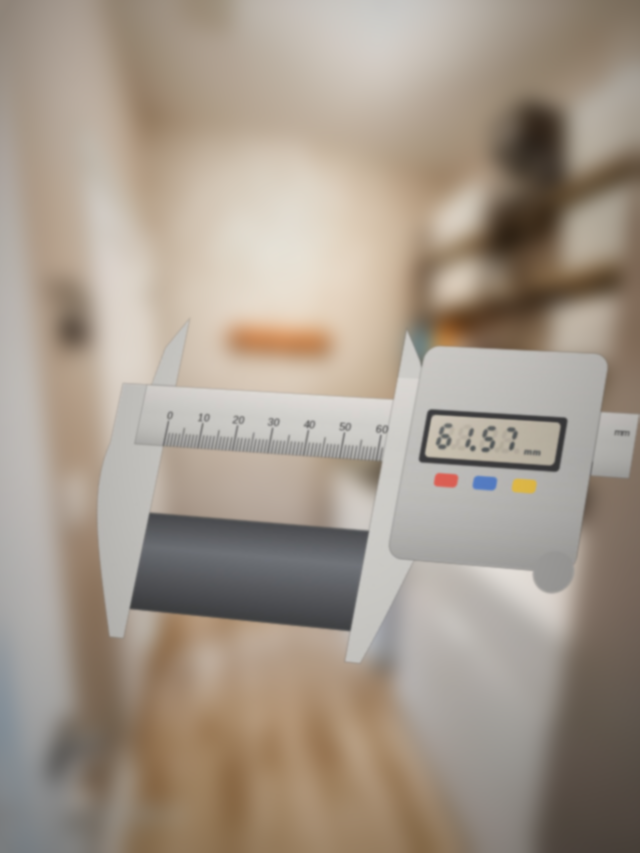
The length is 61.57,mm
